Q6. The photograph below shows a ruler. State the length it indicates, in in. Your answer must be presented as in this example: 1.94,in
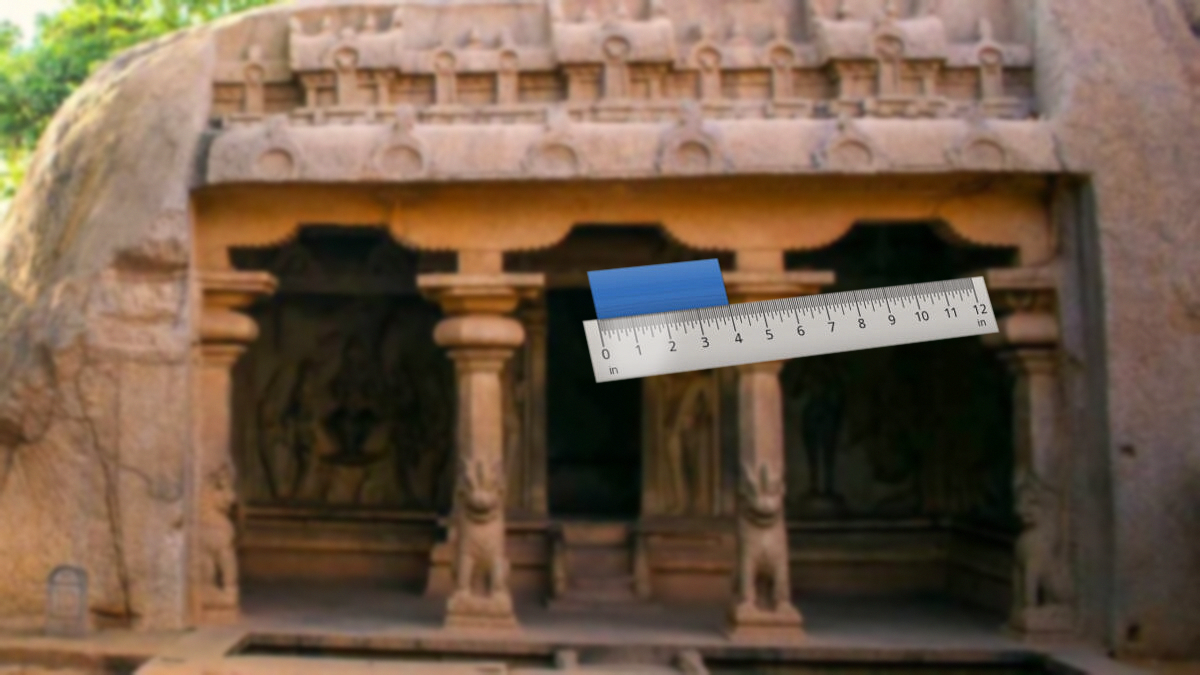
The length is 4,in
